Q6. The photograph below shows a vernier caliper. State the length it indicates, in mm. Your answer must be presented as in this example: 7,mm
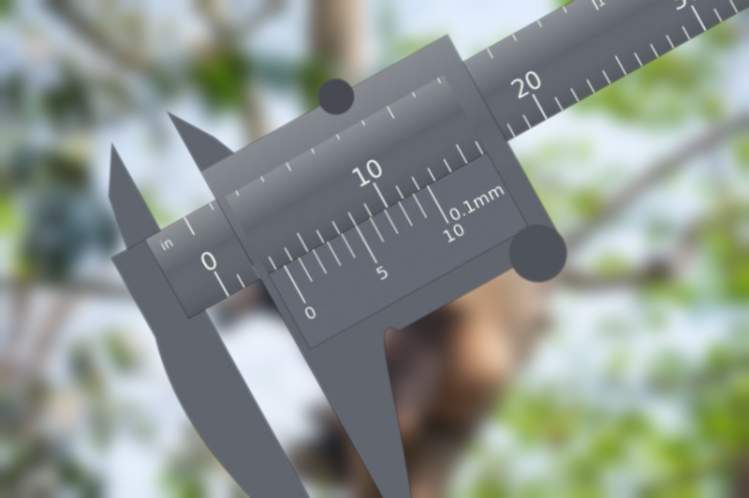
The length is 3.5,mm
